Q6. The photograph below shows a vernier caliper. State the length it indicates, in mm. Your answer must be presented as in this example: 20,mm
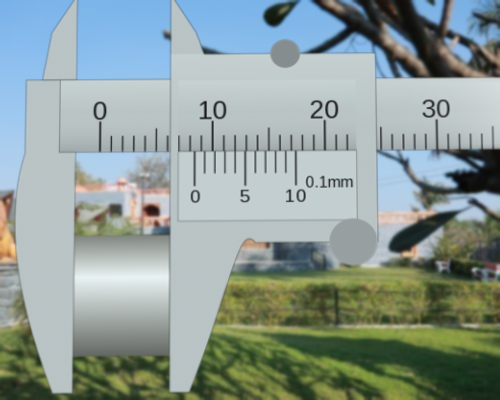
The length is 8.4,mm
